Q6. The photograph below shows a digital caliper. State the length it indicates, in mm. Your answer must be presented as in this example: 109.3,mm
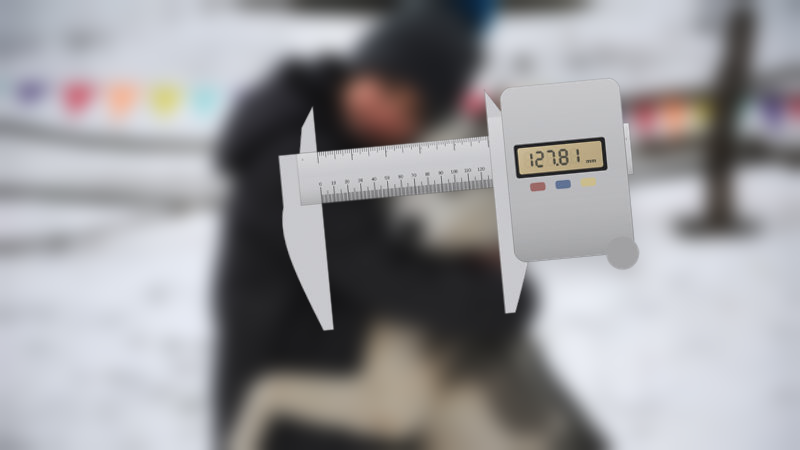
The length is 127.81,mm
